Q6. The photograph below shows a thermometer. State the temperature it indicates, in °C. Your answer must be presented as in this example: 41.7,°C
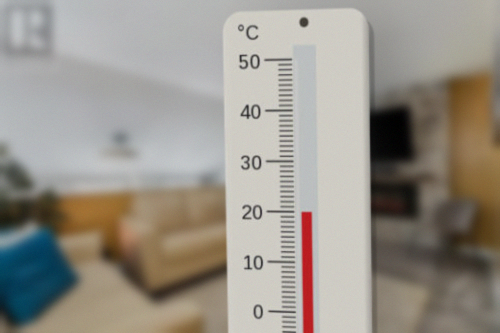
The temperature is 20,°C
